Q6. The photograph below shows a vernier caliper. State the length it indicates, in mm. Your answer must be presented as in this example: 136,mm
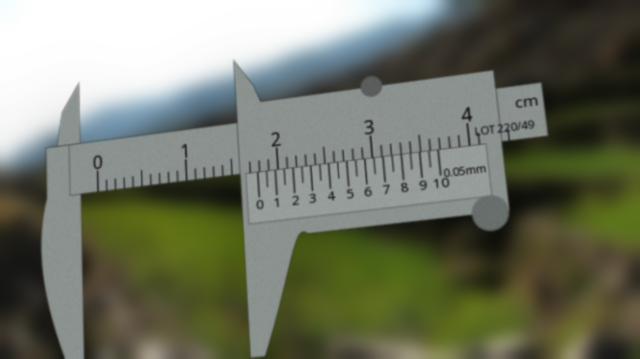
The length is 17.8,mm
